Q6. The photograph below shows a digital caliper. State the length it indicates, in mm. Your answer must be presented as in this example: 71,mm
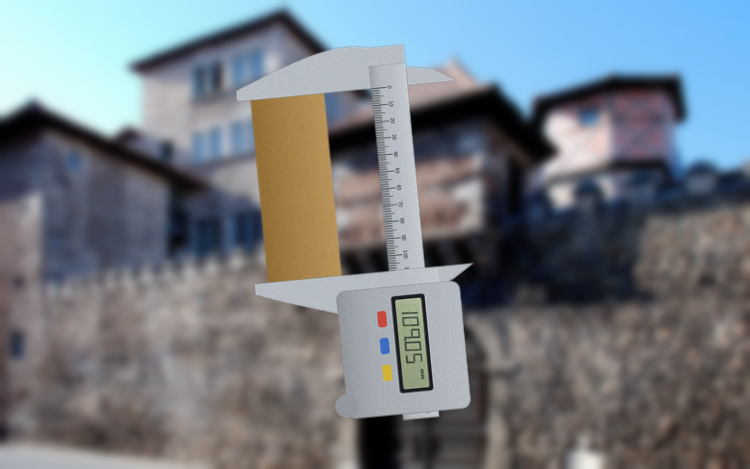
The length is 109.05,mm
